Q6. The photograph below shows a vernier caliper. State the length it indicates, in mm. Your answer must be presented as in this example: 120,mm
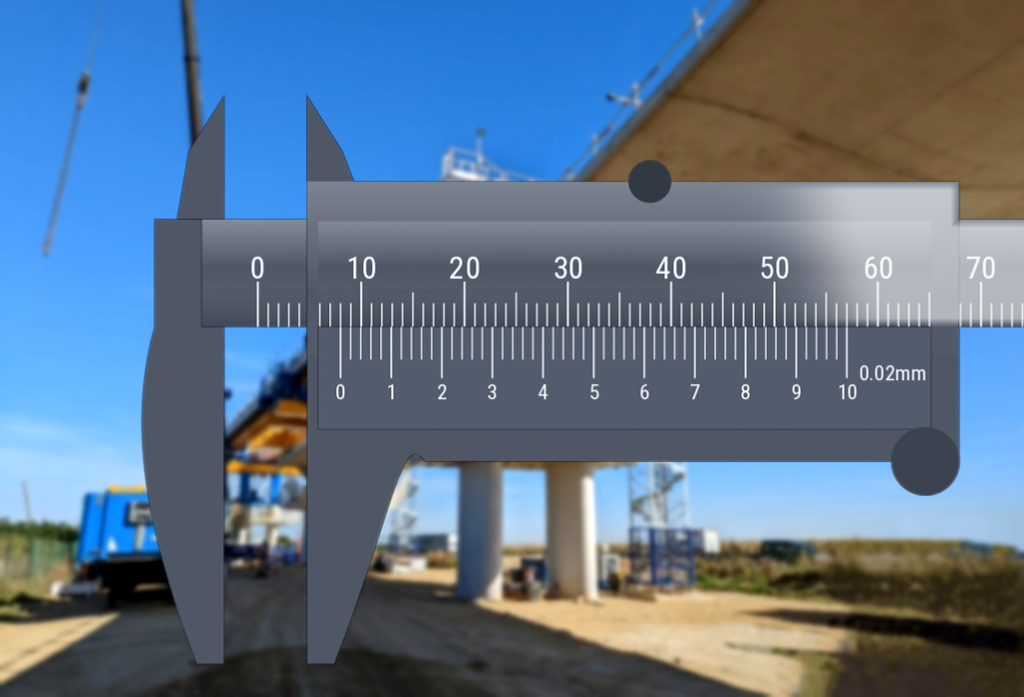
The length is 8.0,mm
